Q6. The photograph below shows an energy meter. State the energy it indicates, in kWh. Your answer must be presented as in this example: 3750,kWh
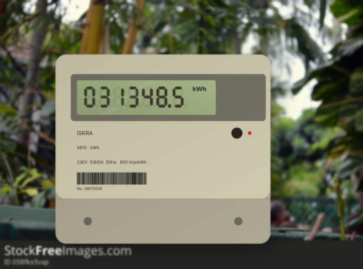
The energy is 31348.5,kWh
